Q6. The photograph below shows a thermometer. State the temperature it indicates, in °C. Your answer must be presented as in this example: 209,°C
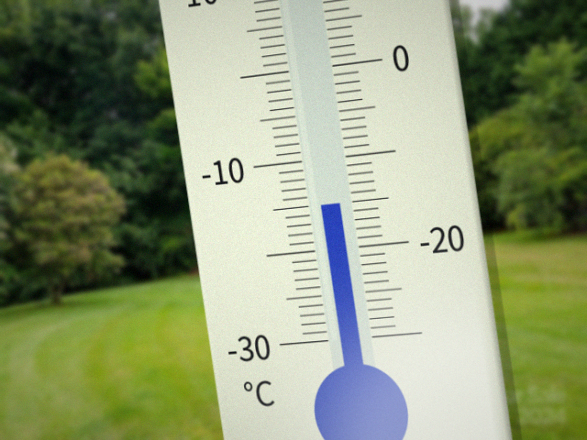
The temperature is -15,°C
